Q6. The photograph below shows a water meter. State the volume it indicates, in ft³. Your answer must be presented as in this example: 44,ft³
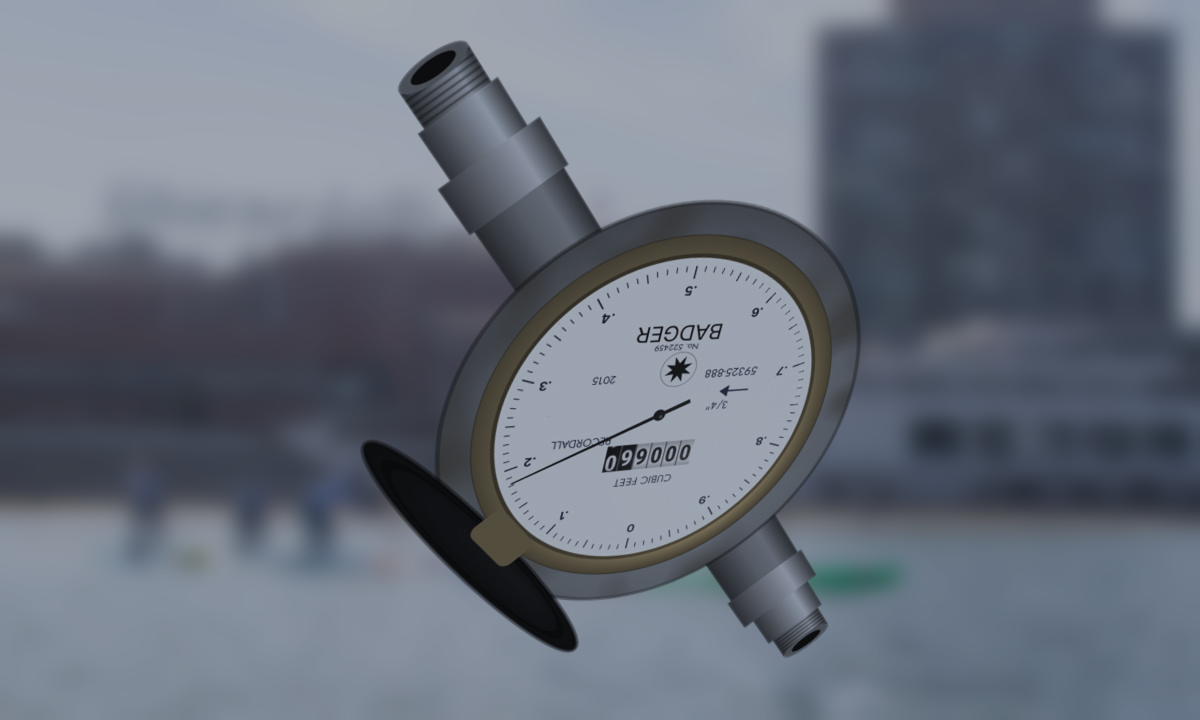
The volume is 660.18,ft³
